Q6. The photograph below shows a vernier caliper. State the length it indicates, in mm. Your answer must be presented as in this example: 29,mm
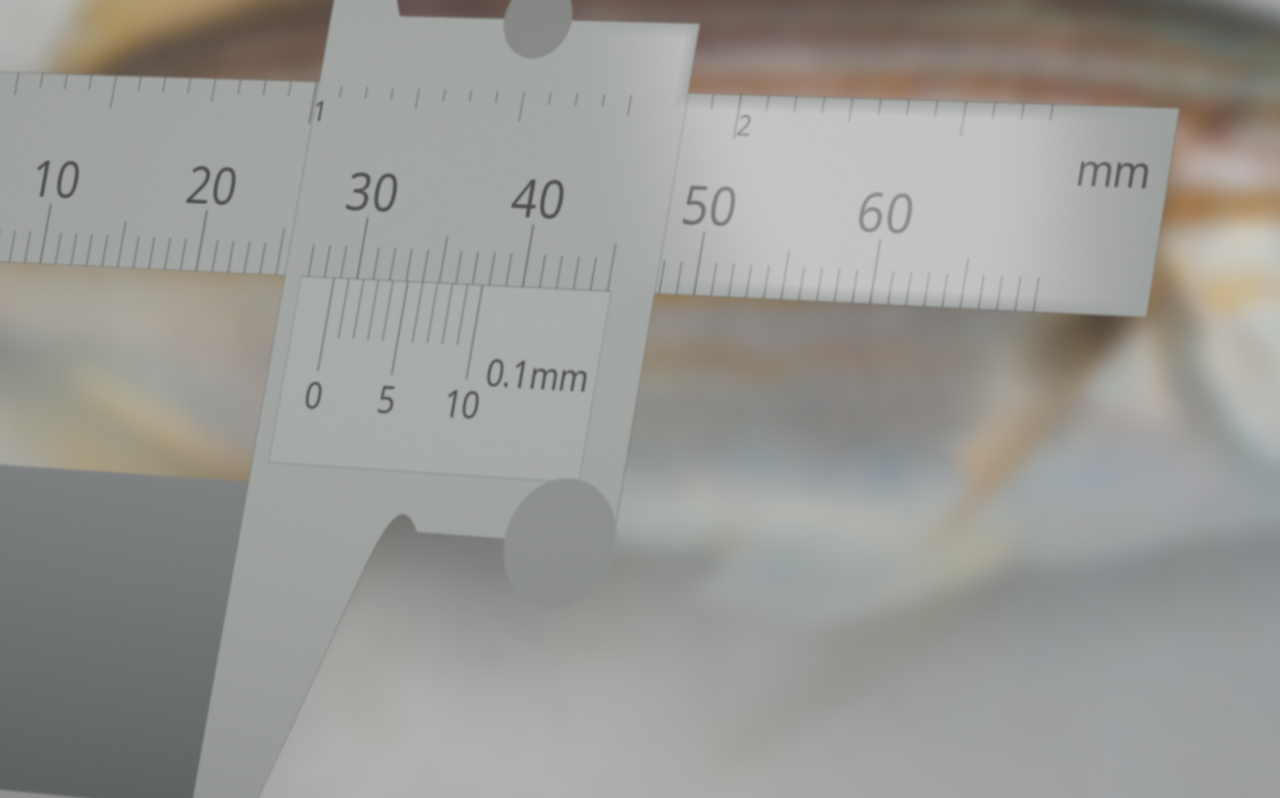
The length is 28.6,mm
